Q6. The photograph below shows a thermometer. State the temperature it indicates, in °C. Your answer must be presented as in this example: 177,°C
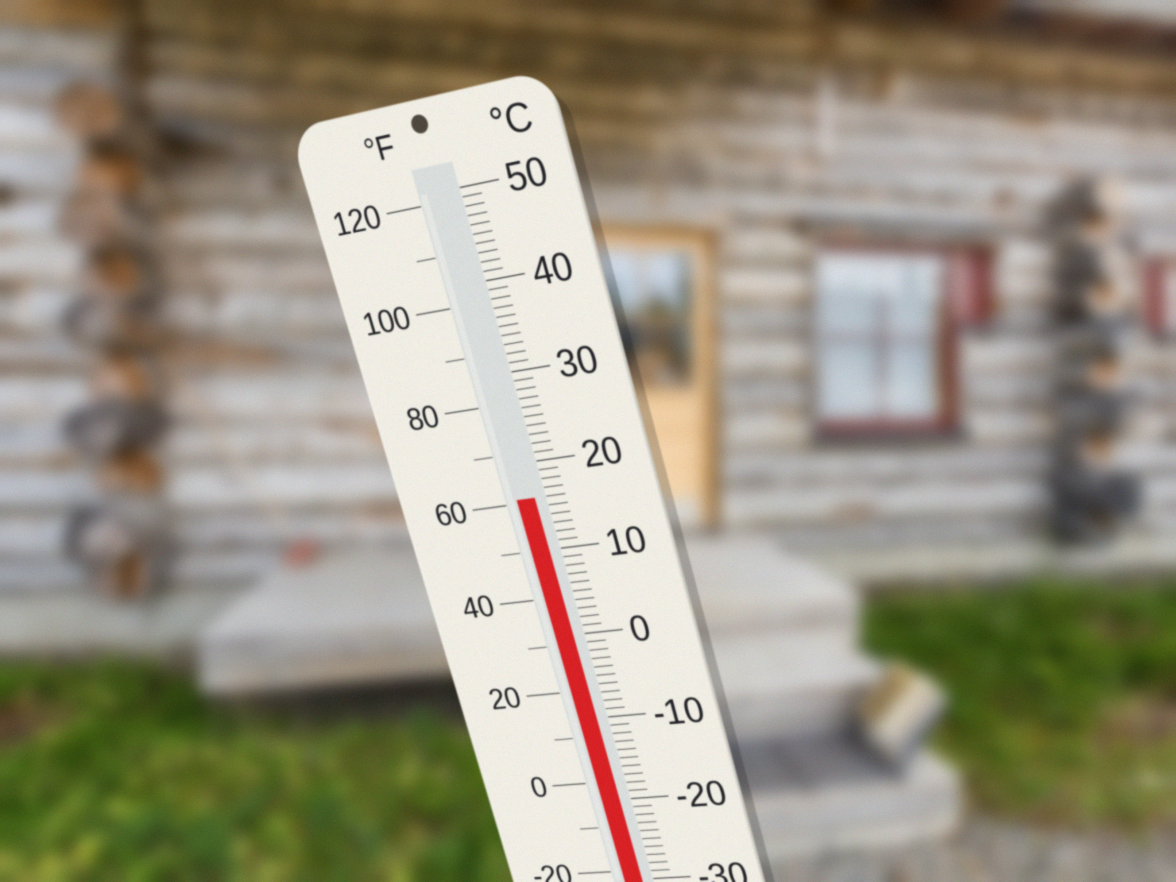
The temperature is 16,°C
